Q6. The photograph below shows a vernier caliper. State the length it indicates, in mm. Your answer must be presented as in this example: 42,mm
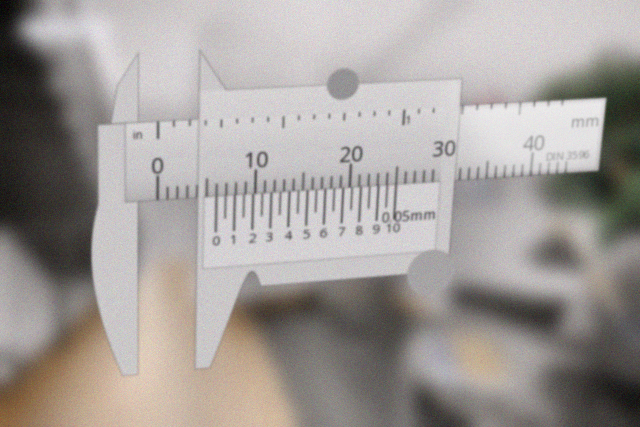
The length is 6.0,mm
